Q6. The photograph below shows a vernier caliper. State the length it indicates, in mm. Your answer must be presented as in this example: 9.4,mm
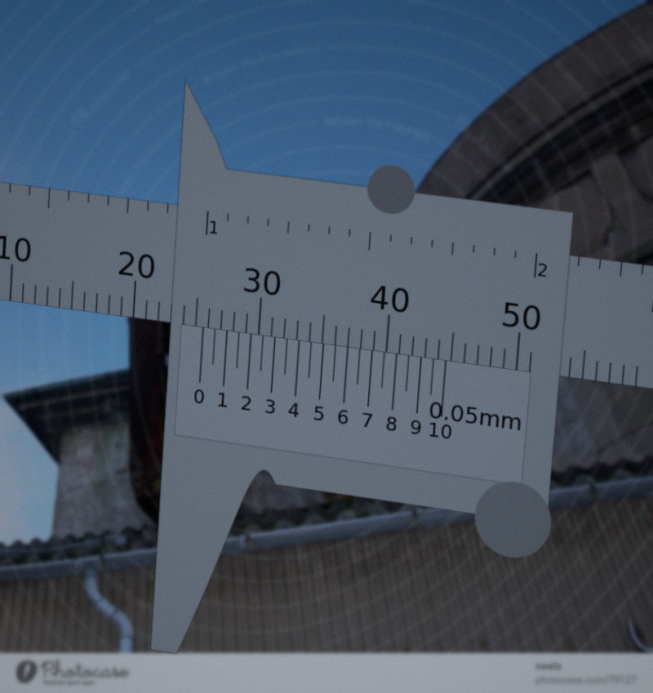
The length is 25.6,mm
